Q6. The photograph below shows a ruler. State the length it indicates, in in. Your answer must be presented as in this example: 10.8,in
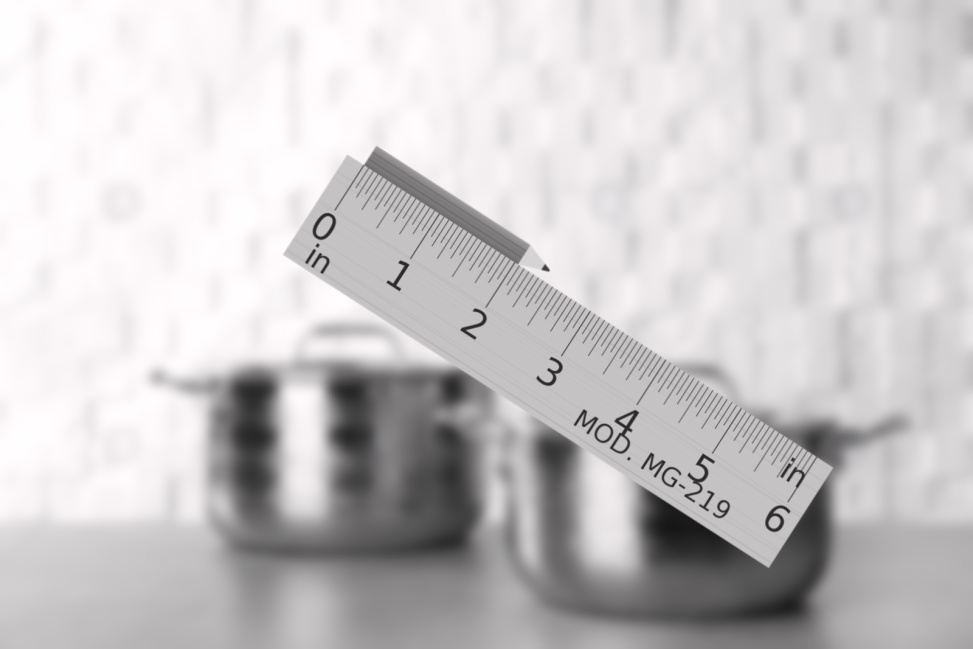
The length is 2.375,in
